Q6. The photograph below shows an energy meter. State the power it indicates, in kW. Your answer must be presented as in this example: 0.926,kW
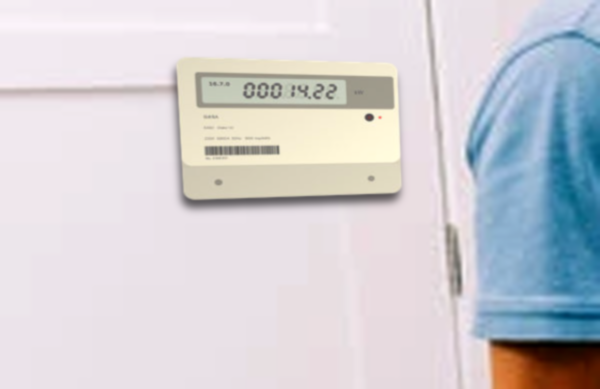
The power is 14.22,kW
